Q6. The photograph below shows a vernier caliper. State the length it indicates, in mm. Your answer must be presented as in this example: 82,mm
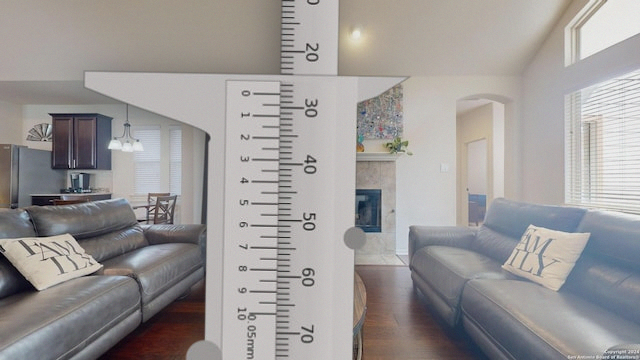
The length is 27.6,mm
